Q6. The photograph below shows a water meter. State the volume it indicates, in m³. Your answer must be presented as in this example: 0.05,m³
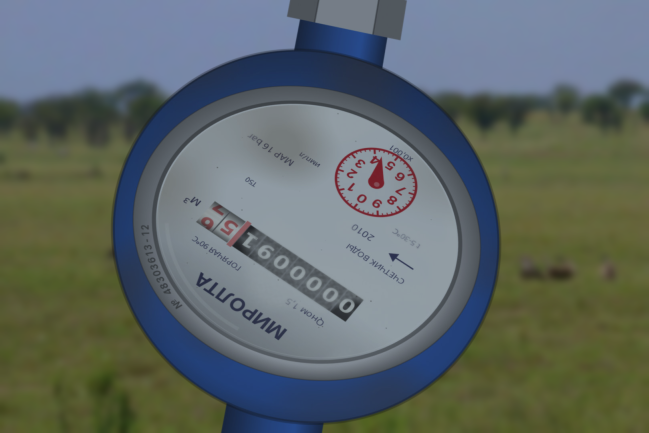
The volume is 91.564,m³
